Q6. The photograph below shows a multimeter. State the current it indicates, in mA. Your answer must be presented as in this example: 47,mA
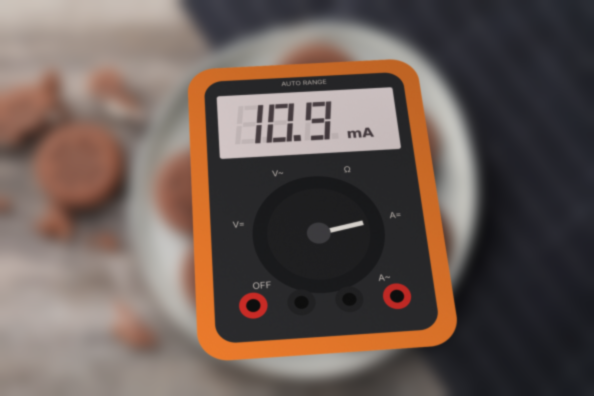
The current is 10.9,mA
